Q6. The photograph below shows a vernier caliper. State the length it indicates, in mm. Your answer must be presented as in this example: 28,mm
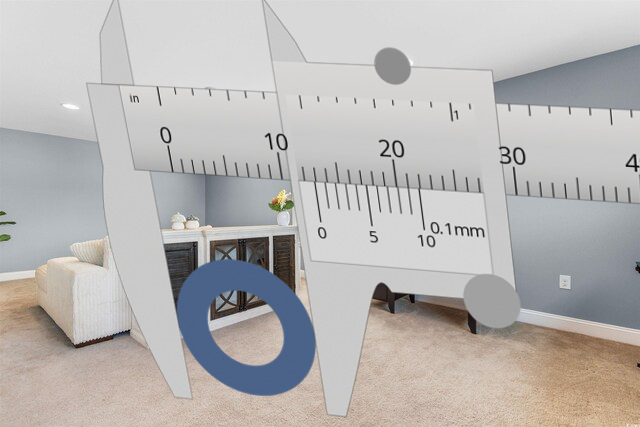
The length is 12.9,mm
